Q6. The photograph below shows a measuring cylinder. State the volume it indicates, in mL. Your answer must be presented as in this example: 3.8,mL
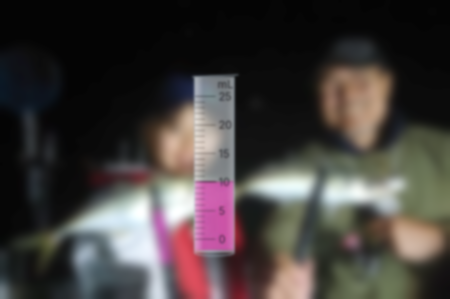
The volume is 10,mL
